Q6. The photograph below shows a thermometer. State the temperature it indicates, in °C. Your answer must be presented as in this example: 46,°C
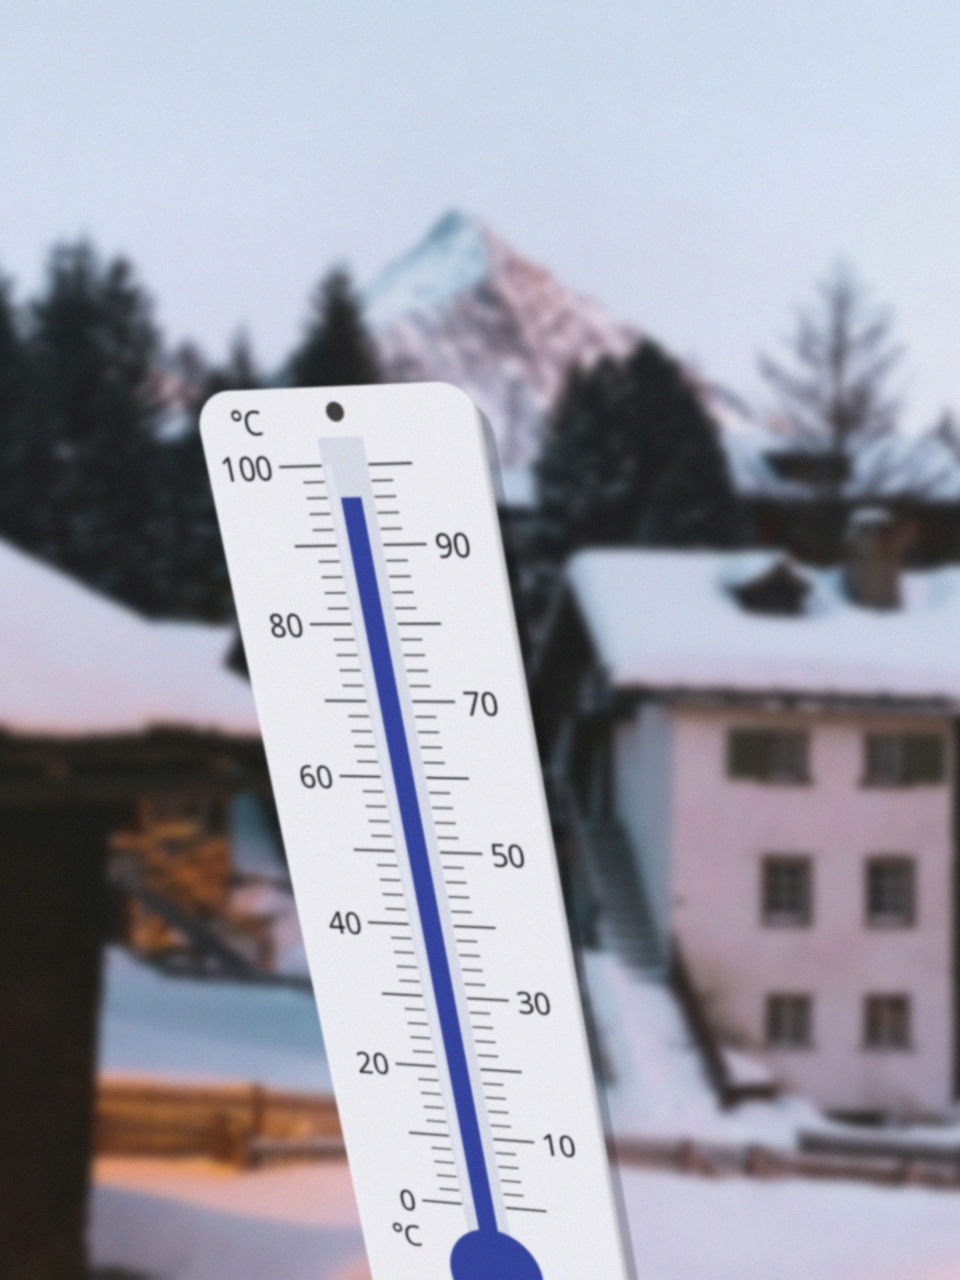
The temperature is 96,°C
